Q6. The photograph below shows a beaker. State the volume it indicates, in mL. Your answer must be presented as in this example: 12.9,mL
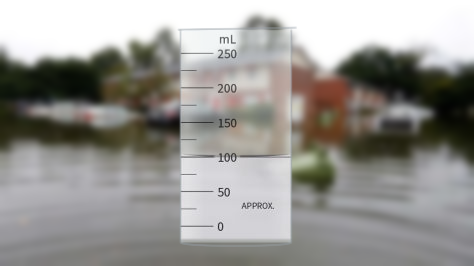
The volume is 100,mL
